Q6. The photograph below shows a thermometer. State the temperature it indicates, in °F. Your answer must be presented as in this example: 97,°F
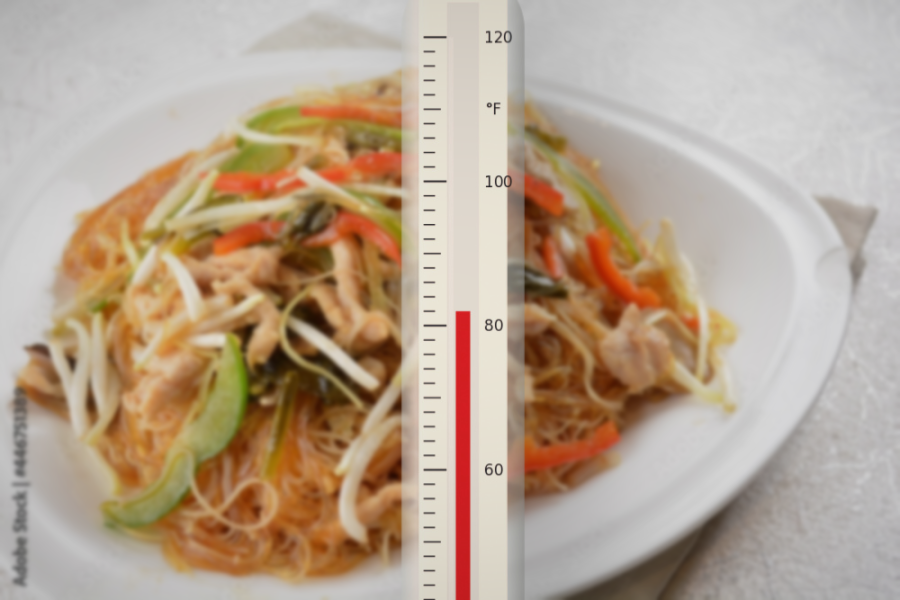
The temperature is 82,°F
